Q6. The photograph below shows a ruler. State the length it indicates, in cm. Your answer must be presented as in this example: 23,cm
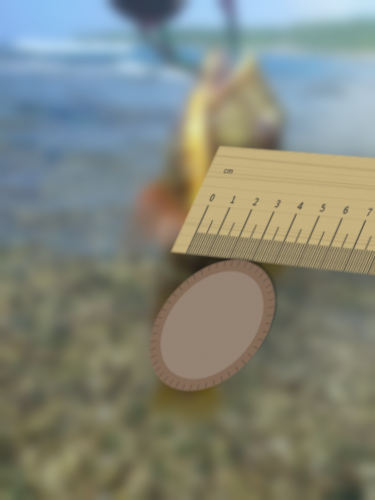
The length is 5,cm
